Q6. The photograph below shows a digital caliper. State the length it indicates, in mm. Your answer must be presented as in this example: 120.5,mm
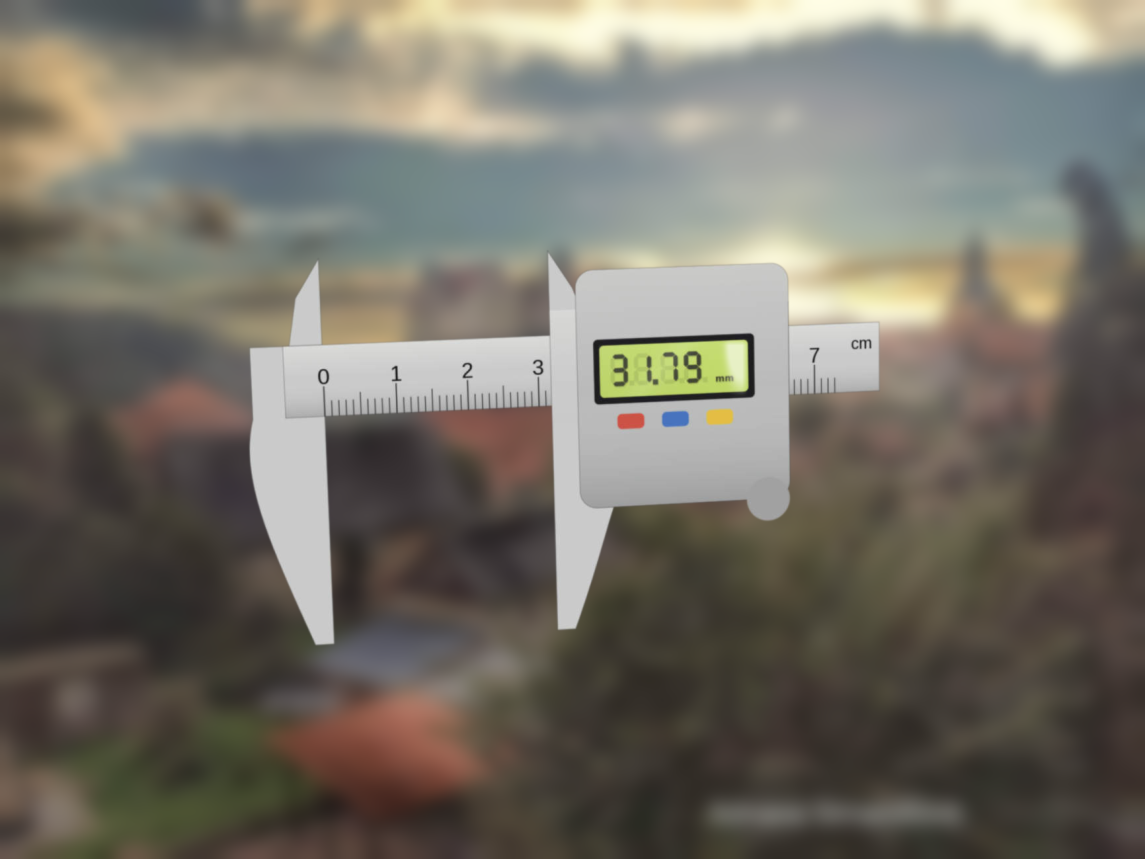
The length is 31.79,mm
